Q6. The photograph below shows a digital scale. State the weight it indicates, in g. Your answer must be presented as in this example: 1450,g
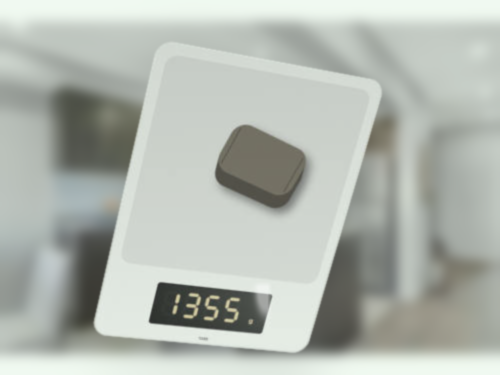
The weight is 1355,g
